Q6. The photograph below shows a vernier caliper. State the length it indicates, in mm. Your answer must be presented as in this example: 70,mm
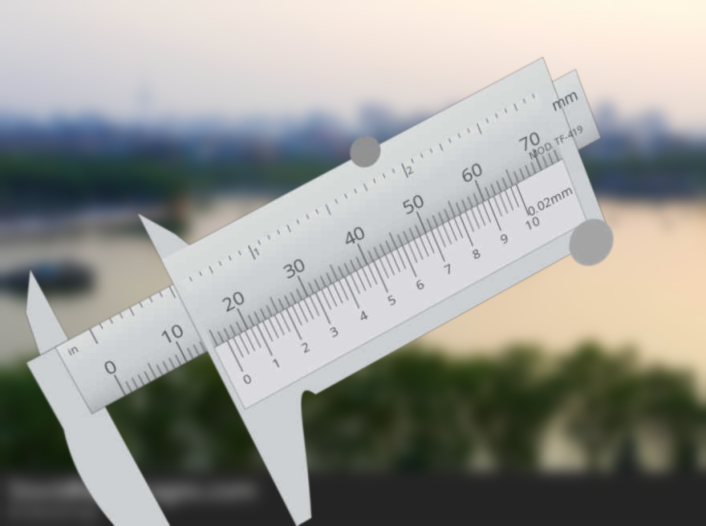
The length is 16.6,mm
